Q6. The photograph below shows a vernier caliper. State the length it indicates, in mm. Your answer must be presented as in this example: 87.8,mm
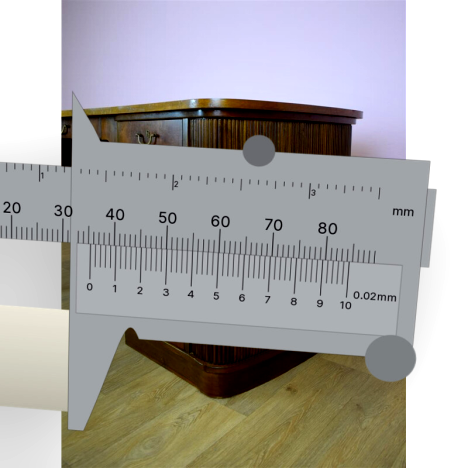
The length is 35.4,mm
